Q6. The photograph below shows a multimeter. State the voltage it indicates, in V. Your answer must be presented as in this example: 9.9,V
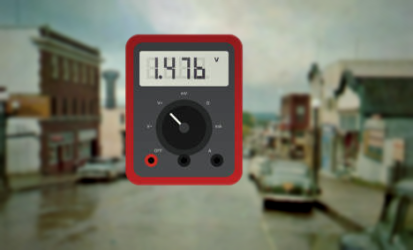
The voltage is 1.476,V
